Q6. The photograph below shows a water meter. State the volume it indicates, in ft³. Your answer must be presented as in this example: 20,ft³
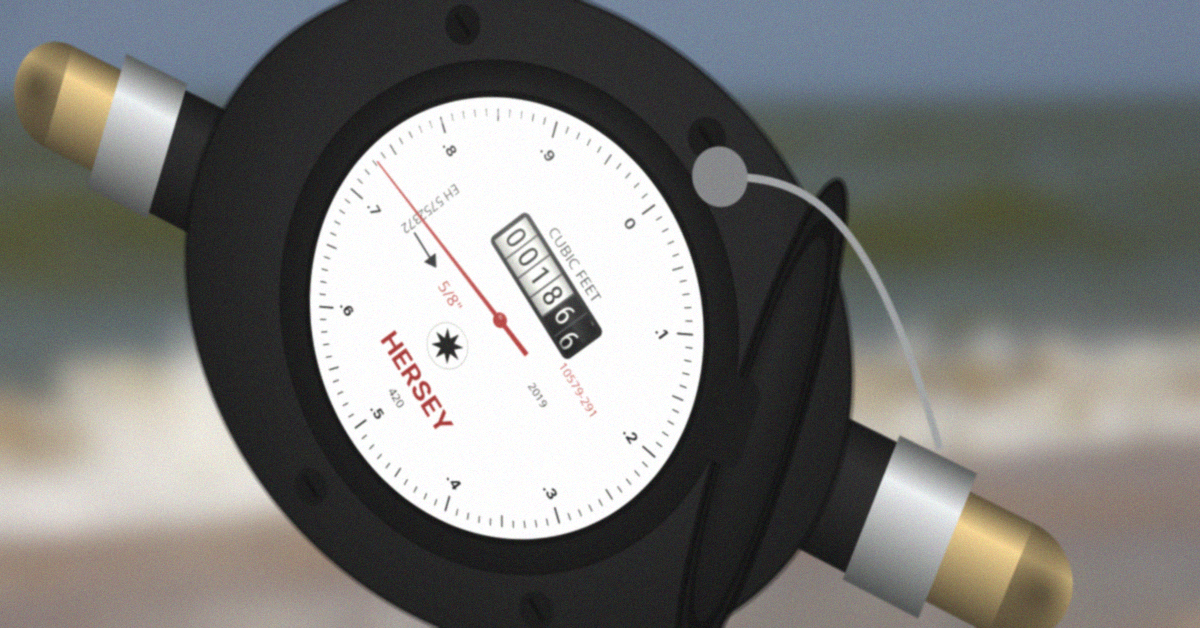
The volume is 1865.73,ft³
